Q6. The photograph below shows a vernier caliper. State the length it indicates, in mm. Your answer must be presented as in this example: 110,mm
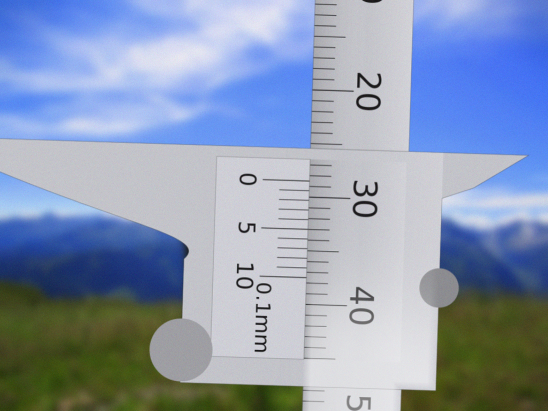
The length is 28.5,mm
